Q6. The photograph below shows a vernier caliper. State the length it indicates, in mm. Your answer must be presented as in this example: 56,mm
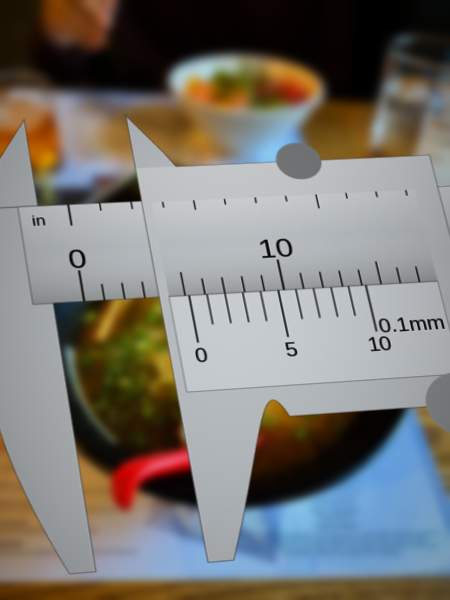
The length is 5.2,mm
